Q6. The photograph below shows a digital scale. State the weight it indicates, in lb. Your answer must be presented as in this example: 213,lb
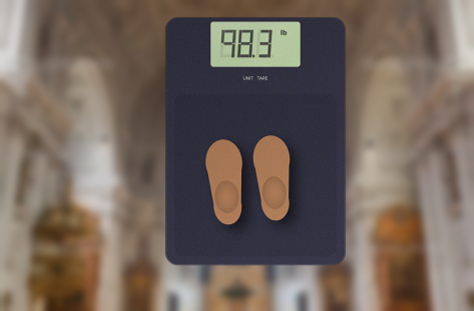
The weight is 98.3,lb
